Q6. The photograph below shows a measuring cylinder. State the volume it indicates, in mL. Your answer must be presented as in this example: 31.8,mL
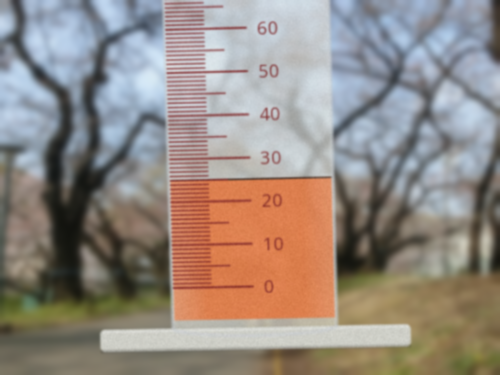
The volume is 25,mL
